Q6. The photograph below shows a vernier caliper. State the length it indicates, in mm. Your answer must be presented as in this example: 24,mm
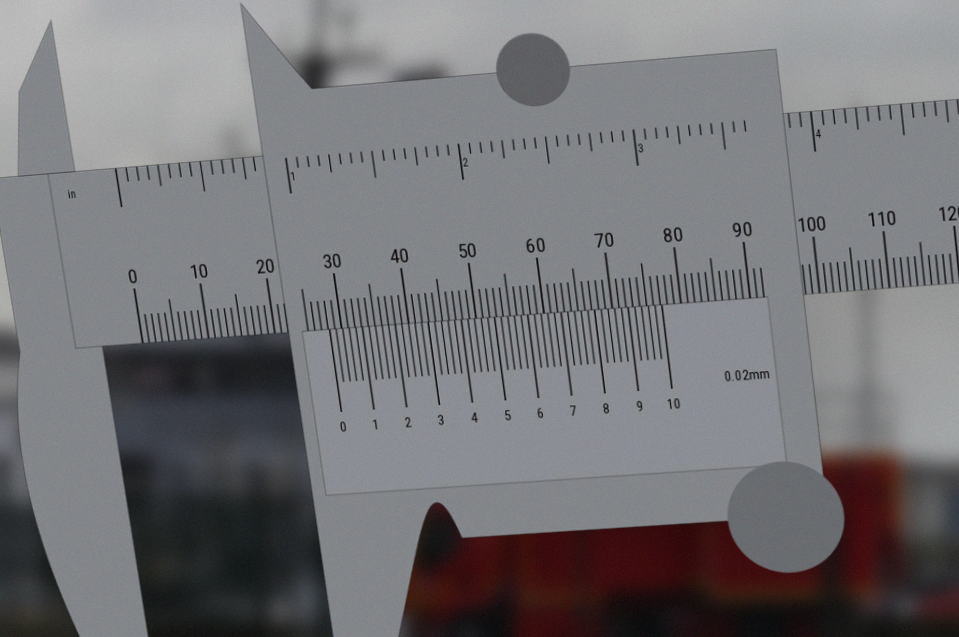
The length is 28.2,mm
